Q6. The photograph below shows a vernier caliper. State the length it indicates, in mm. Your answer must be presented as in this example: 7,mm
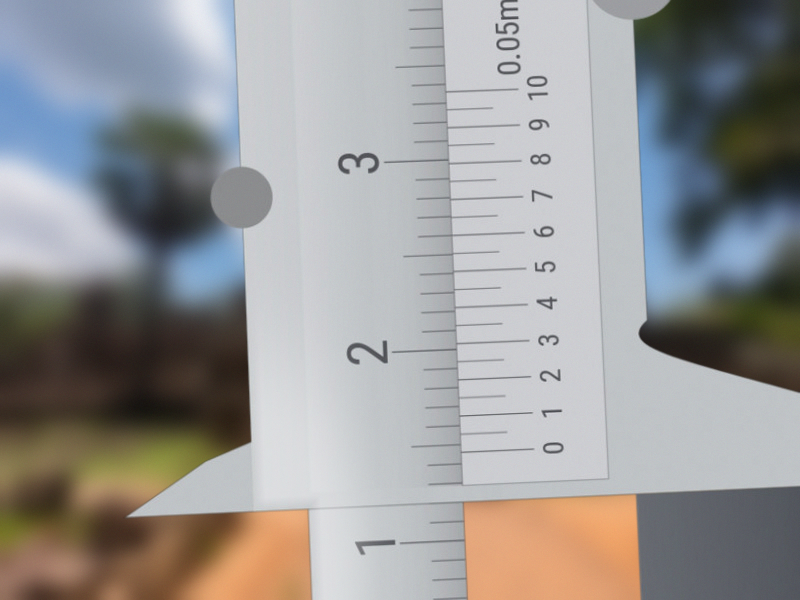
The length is 14.6,mm
